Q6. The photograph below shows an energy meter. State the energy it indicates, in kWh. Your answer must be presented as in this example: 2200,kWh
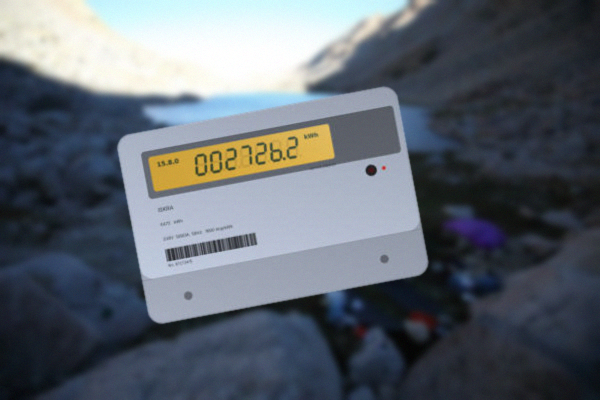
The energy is 2726.2,kWh
